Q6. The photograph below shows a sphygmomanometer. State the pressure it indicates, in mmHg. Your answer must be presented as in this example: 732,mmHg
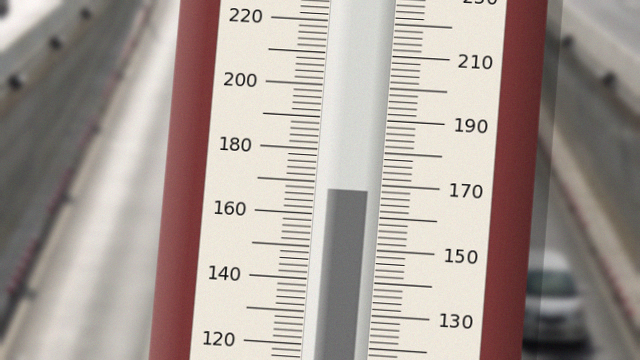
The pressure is 168,mmHg
